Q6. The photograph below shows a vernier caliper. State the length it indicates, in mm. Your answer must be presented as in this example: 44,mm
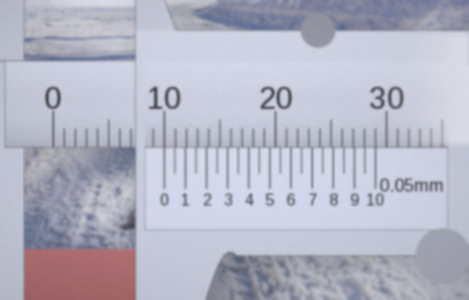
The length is 10.0,mm
